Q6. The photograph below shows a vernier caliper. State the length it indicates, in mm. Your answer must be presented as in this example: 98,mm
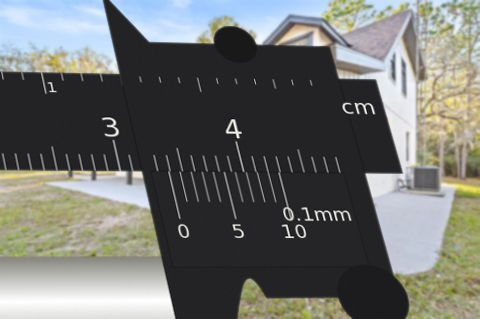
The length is 33.9,mm
